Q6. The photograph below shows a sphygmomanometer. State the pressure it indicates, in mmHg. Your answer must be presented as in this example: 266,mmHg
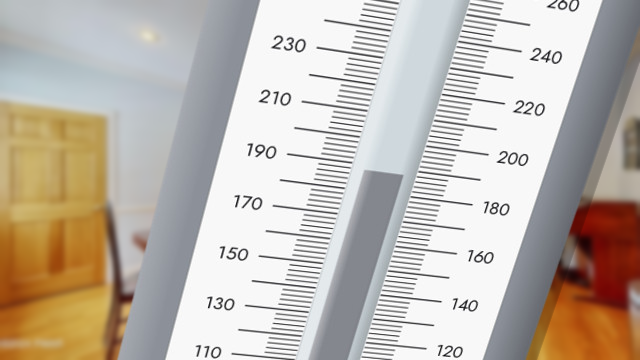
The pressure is 188,mmHg
